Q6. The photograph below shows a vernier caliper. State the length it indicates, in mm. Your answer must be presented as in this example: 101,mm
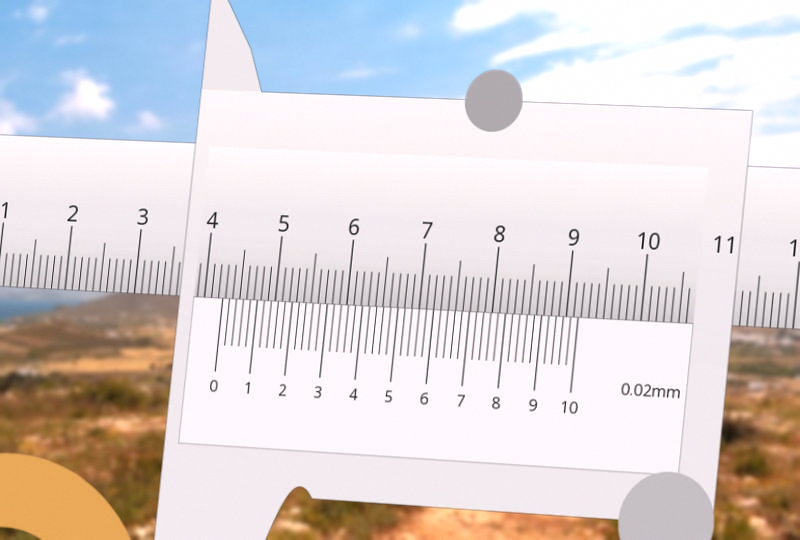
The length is 42.6,mm
